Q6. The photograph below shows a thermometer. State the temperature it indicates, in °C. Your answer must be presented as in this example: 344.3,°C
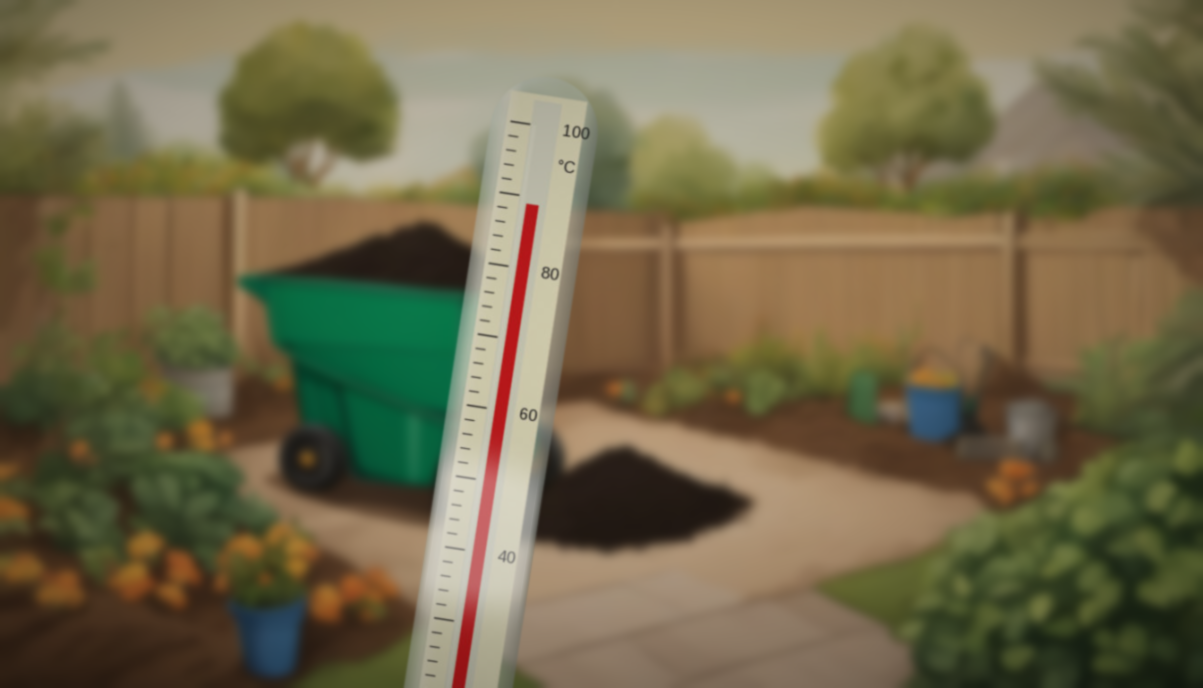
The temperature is 89,°C
